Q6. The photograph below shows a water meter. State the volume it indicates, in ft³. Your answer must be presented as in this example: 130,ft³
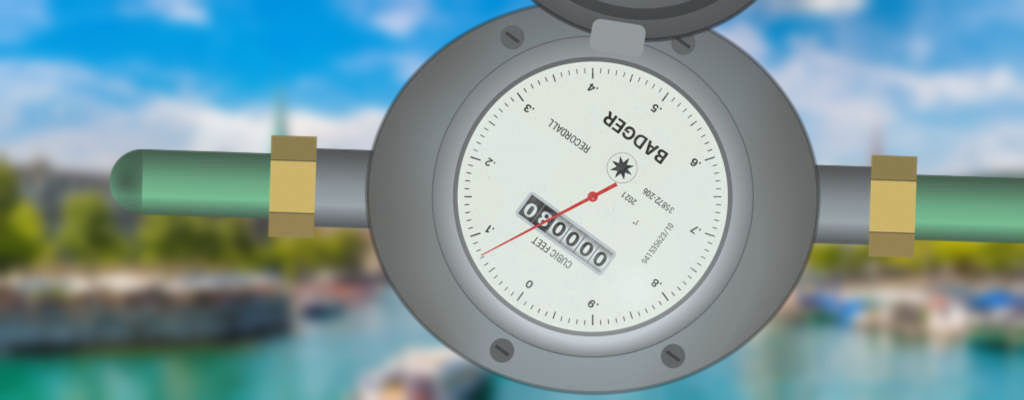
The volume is 80.07,ft³
